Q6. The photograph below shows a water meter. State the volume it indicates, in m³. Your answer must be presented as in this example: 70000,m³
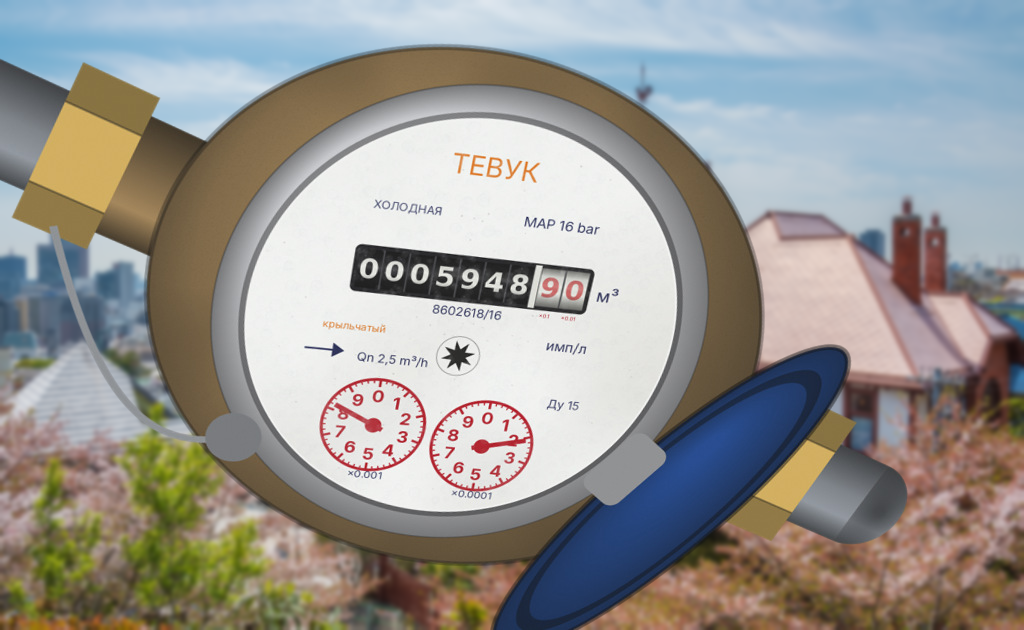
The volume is 5948.9082,m³
